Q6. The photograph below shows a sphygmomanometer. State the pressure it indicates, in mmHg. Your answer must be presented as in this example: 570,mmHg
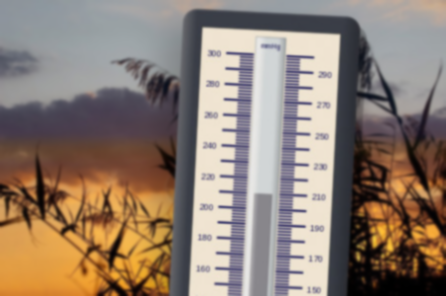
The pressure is 210,mmHg
